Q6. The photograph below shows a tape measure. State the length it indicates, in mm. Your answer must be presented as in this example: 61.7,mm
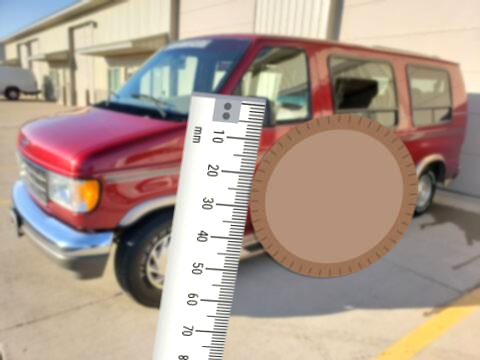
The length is 50,mm
